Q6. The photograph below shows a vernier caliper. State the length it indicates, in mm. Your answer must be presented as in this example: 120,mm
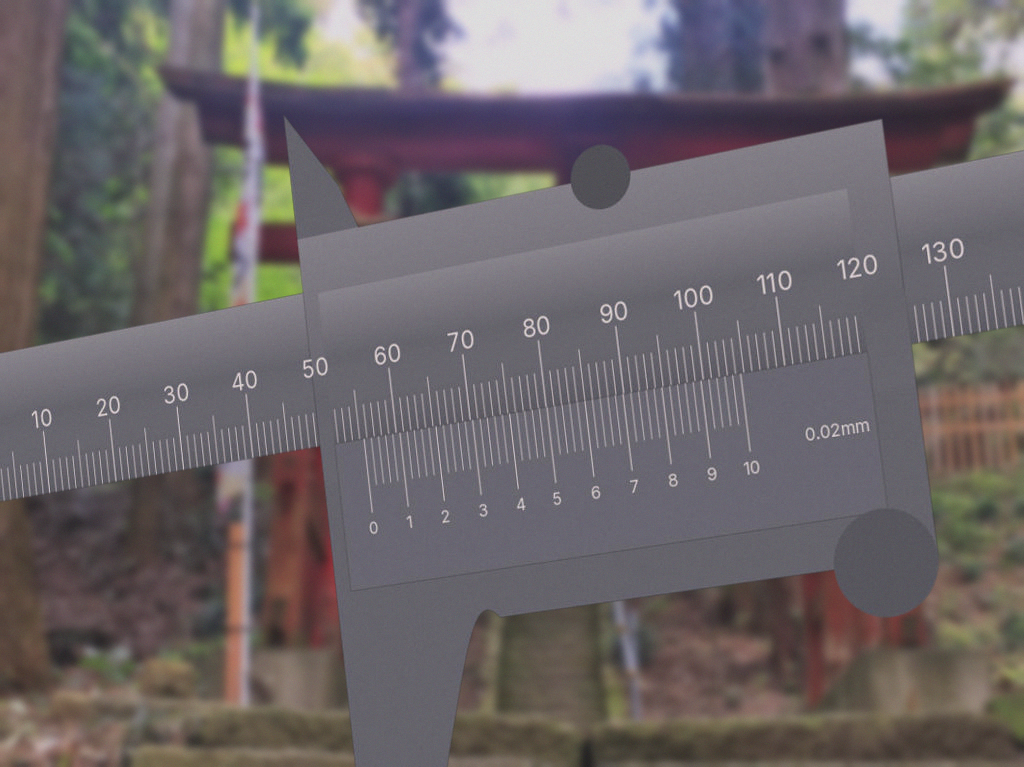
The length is 55.6,mm
